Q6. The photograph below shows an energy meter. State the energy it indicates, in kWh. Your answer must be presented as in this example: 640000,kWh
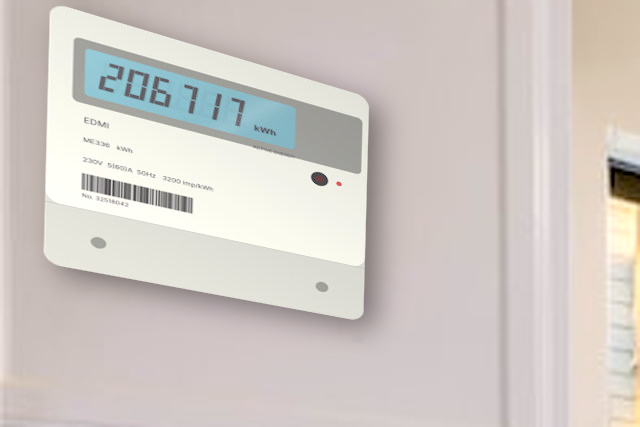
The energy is 206717,kWh
